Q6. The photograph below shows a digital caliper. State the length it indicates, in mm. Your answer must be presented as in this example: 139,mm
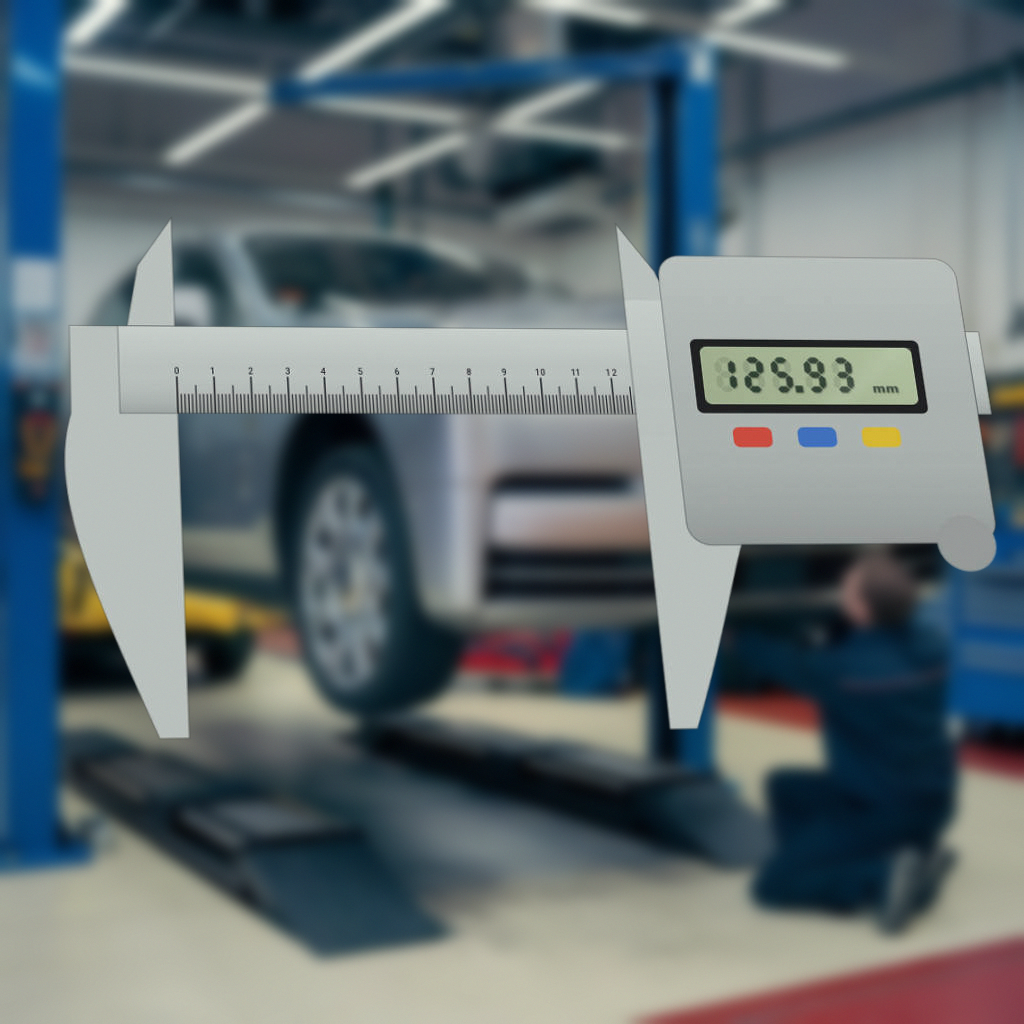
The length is 125.93,mm
